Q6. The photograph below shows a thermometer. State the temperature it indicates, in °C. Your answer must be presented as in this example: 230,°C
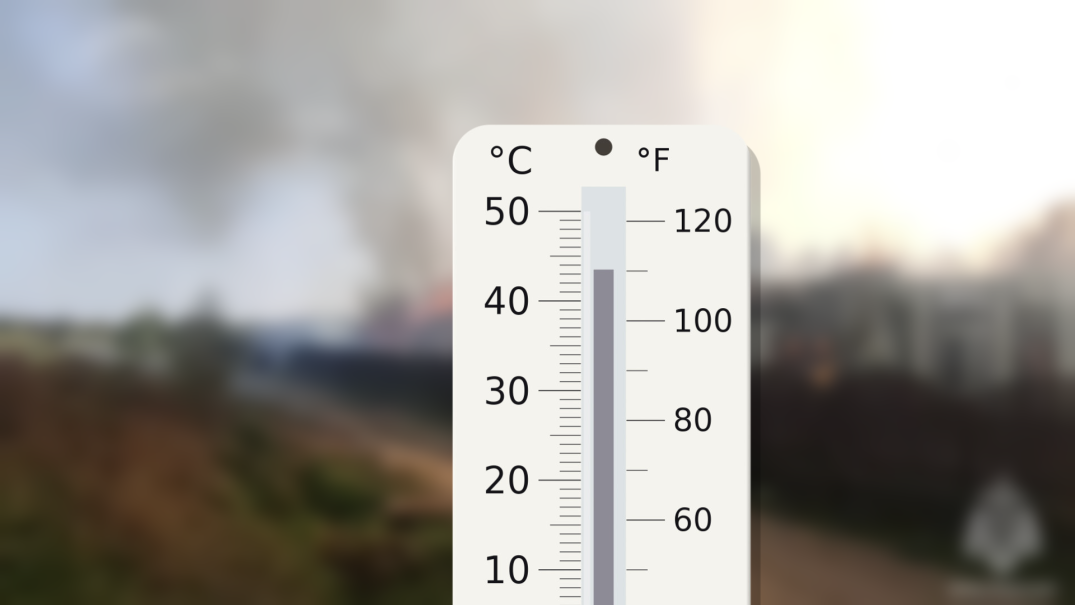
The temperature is 43.5,°C
